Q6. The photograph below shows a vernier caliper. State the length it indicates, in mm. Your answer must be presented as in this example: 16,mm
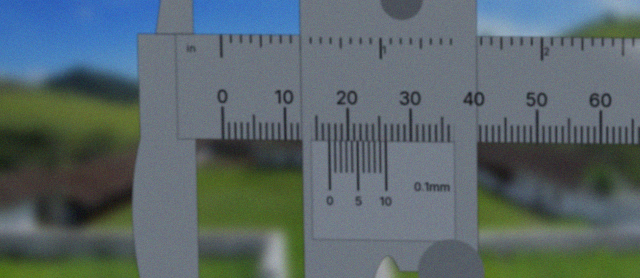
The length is 17.0,mm
